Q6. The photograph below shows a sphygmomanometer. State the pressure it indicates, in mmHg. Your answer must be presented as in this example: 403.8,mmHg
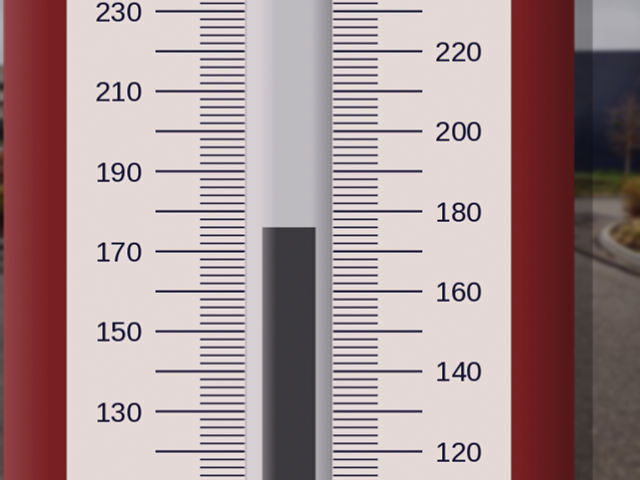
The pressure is 176,mmHg
